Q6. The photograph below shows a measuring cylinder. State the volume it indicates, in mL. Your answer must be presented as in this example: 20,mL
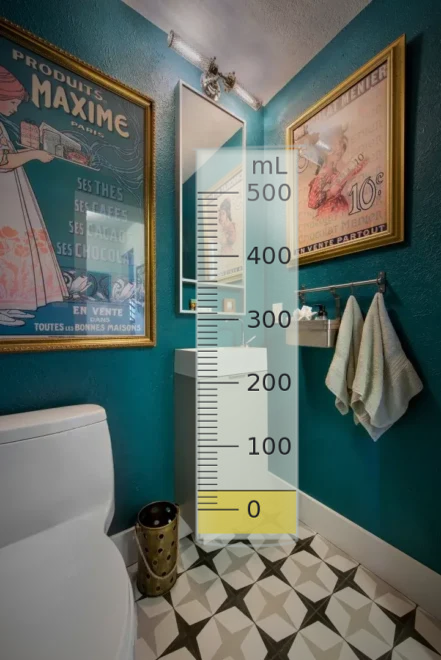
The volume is 30,mL
